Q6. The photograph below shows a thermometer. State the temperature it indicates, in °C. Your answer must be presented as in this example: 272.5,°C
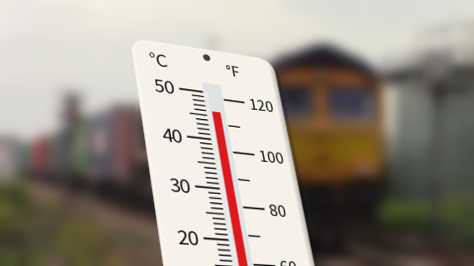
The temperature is 46,°C
